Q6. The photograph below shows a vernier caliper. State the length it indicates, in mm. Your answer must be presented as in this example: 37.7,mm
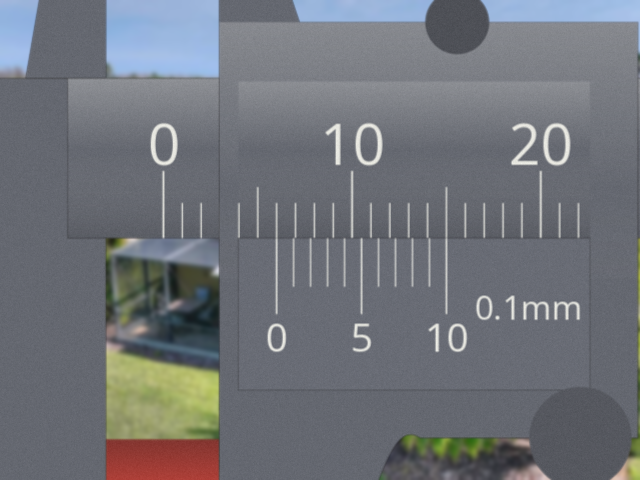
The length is 6.0,mm
